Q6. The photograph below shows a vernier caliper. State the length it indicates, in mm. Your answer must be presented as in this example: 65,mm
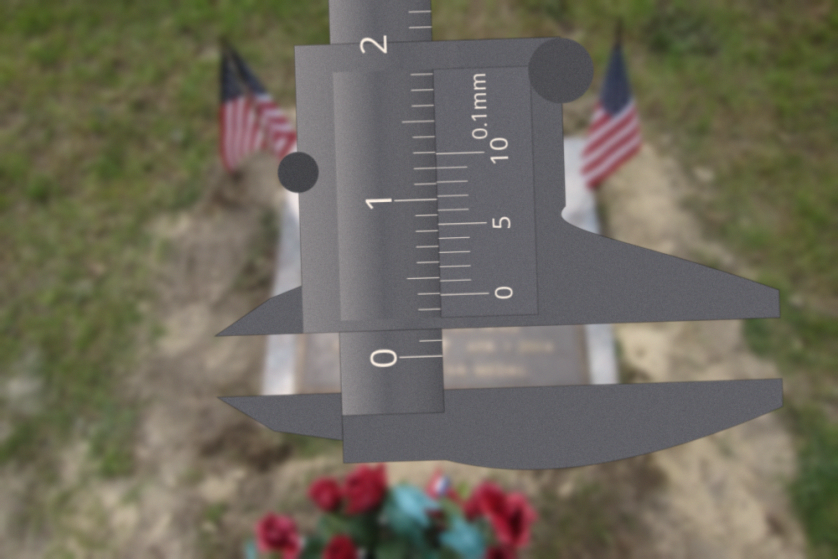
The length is 3.9,mm
